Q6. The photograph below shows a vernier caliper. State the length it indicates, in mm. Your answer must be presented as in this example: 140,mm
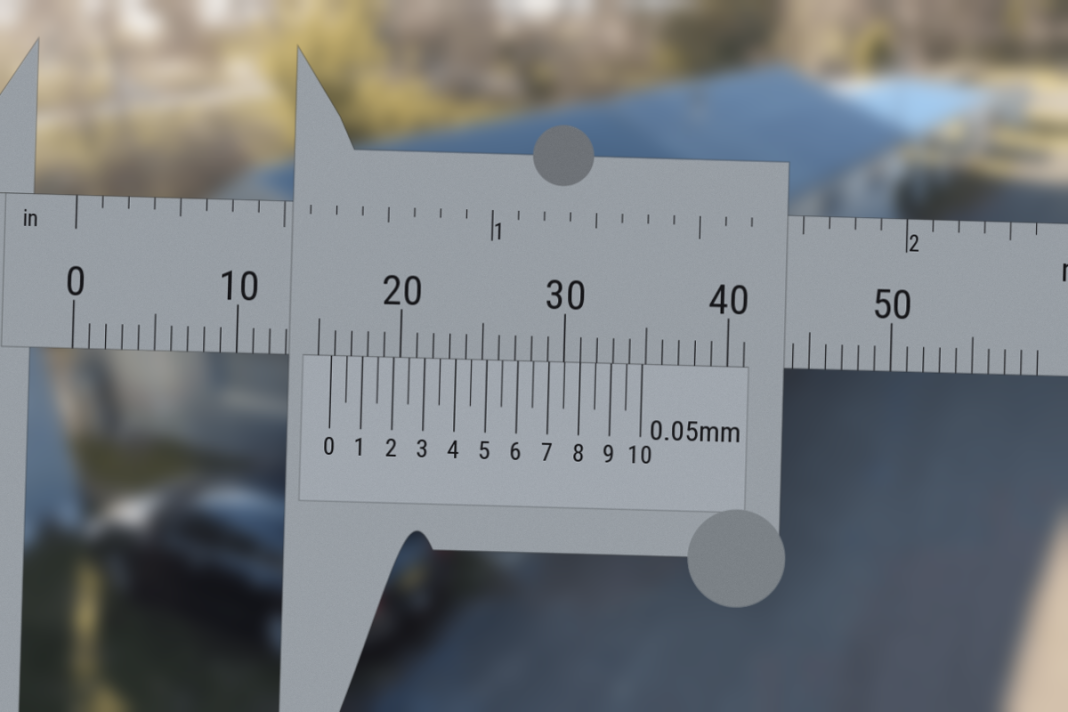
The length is 15.8,mm
